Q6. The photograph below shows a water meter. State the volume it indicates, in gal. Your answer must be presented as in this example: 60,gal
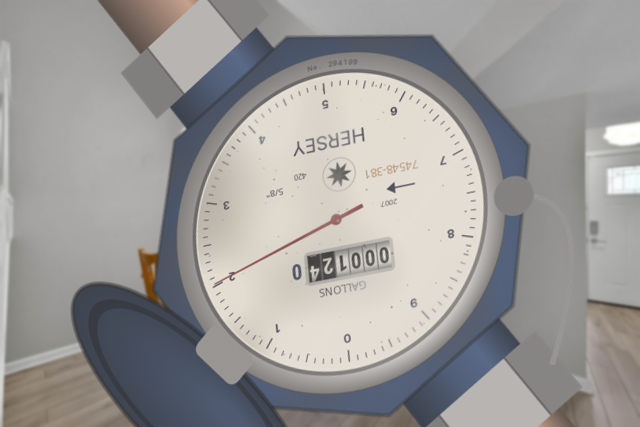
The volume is 1242.0,gal
